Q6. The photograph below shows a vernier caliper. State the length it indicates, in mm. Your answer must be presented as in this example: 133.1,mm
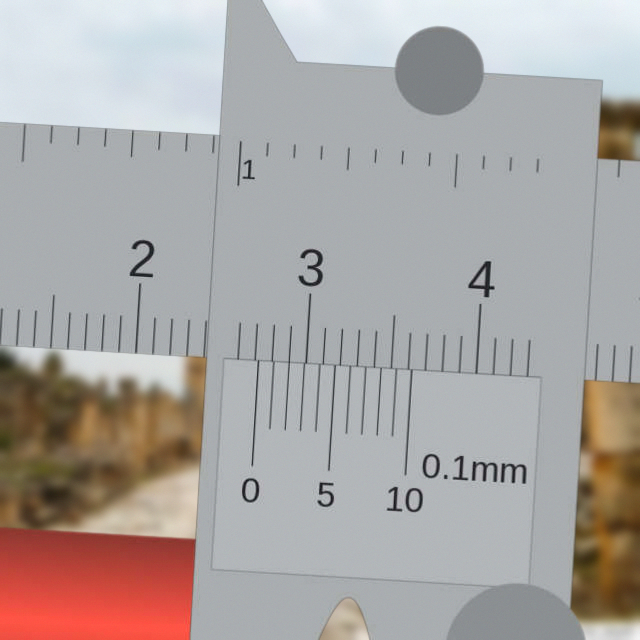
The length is 27.2,mm
